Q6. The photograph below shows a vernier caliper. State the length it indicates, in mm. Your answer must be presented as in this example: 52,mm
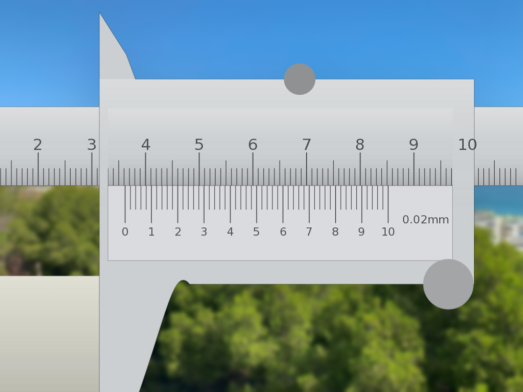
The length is 36.2,mm
